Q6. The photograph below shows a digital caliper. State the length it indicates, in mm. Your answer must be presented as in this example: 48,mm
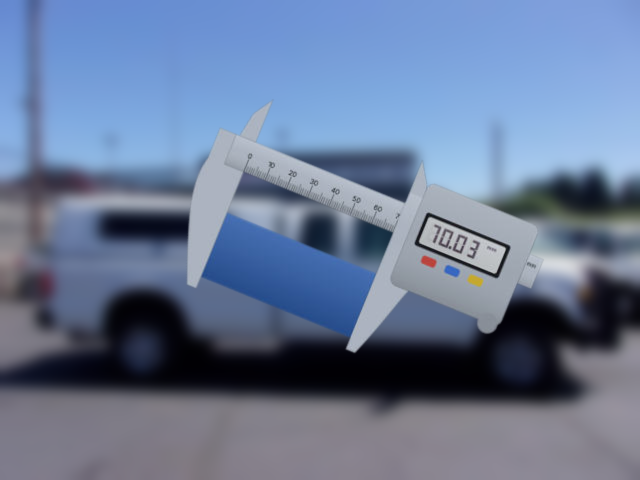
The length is 70.03,mm
